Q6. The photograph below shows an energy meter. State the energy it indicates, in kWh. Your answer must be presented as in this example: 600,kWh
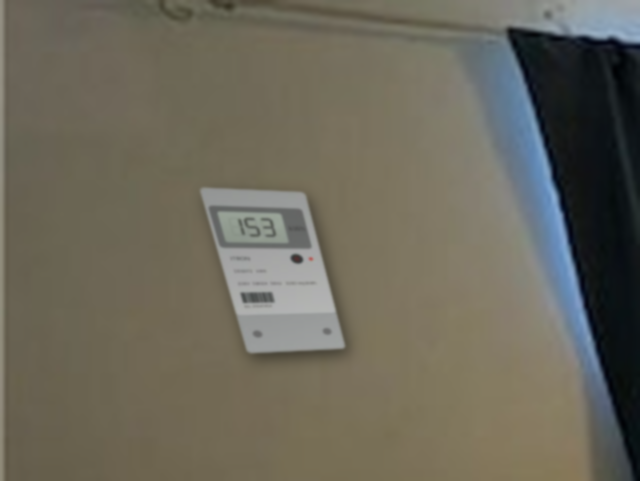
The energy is 153,kWh
